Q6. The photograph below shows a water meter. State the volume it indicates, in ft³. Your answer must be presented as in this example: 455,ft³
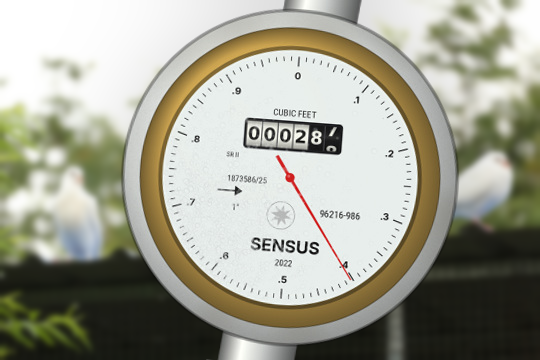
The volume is 287.40,ft³
